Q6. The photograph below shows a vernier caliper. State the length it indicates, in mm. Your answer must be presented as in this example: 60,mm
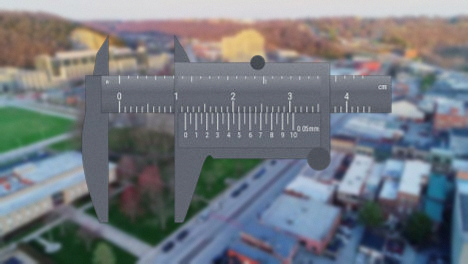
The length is 11.6,mm
